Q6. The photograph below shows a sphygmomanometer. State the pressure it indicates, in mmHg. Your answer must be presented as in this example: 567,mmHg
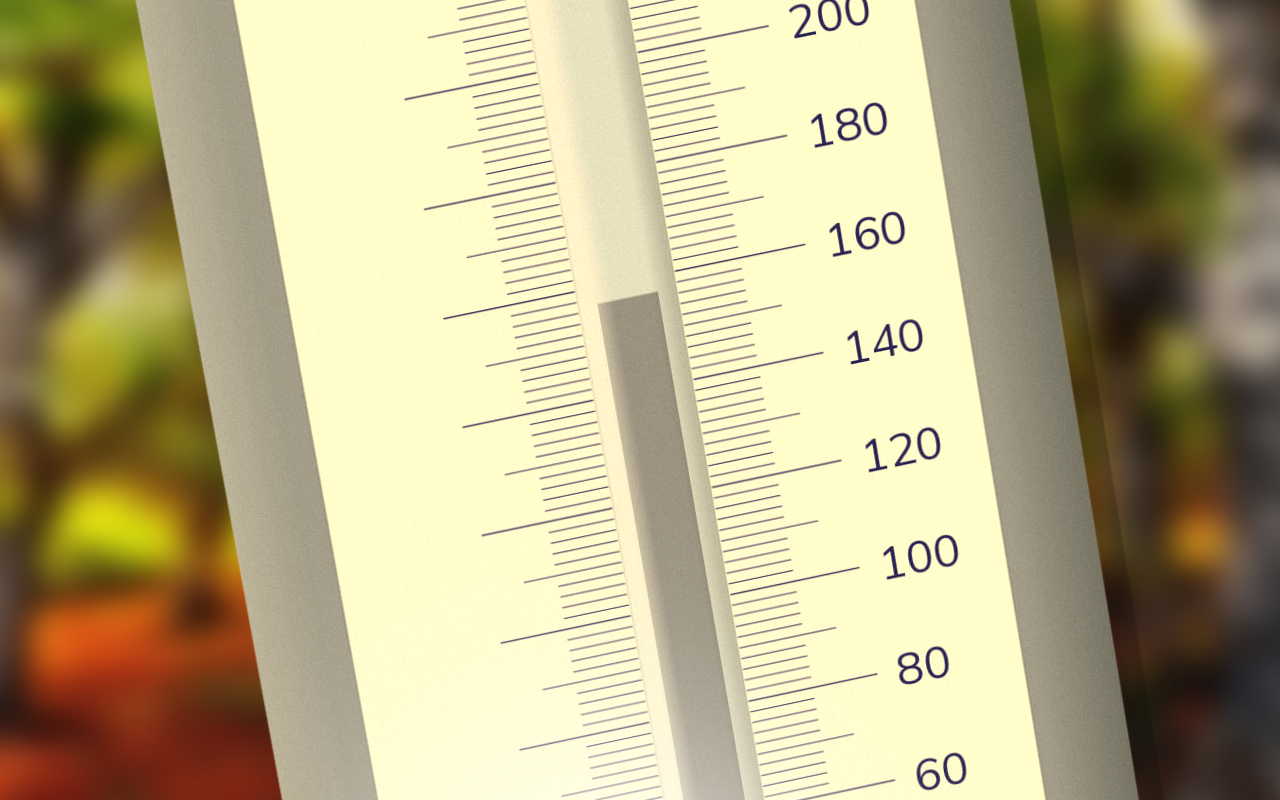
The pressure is 157,mmHg
